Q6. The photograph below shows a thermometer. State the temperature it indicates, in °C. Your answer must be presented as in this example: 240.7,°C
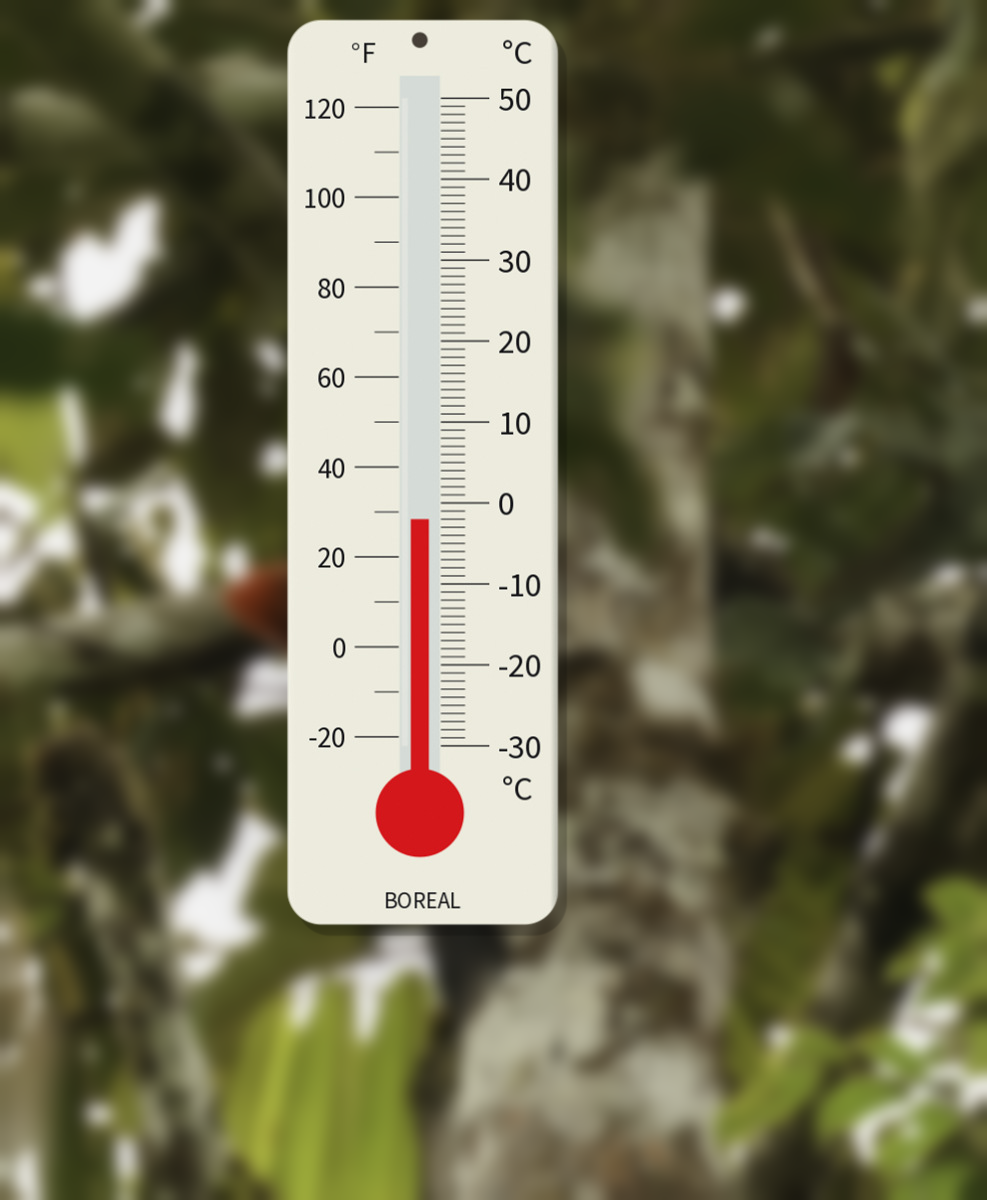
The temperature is -2,°C
